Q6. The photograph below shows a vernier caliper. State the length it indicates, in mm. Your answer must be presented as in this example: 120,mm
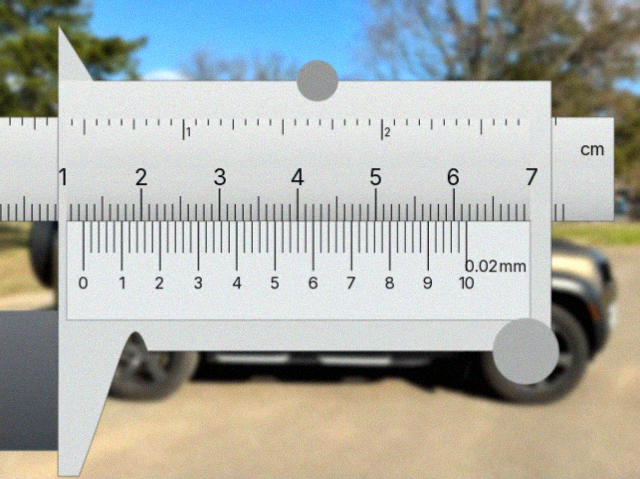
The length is 12.6,mm
